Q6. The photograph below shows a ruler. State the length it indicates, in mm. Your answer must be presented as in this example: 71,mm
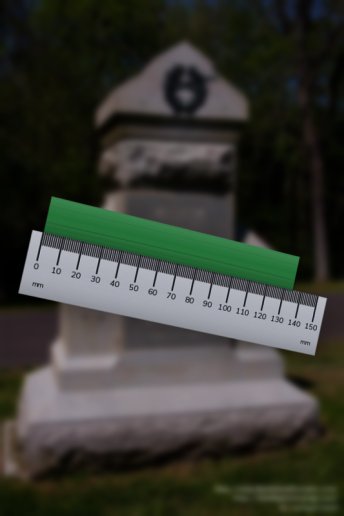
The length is 135,mm
